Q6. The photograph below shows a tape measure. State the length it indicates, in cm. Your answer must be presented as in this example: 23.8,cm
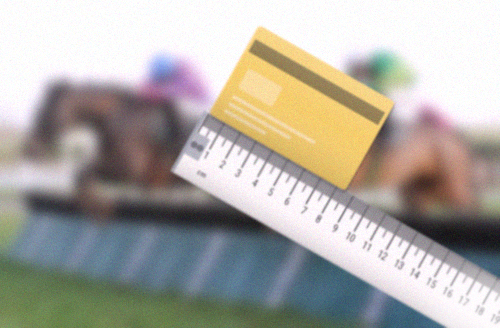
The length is 8.5,cm
